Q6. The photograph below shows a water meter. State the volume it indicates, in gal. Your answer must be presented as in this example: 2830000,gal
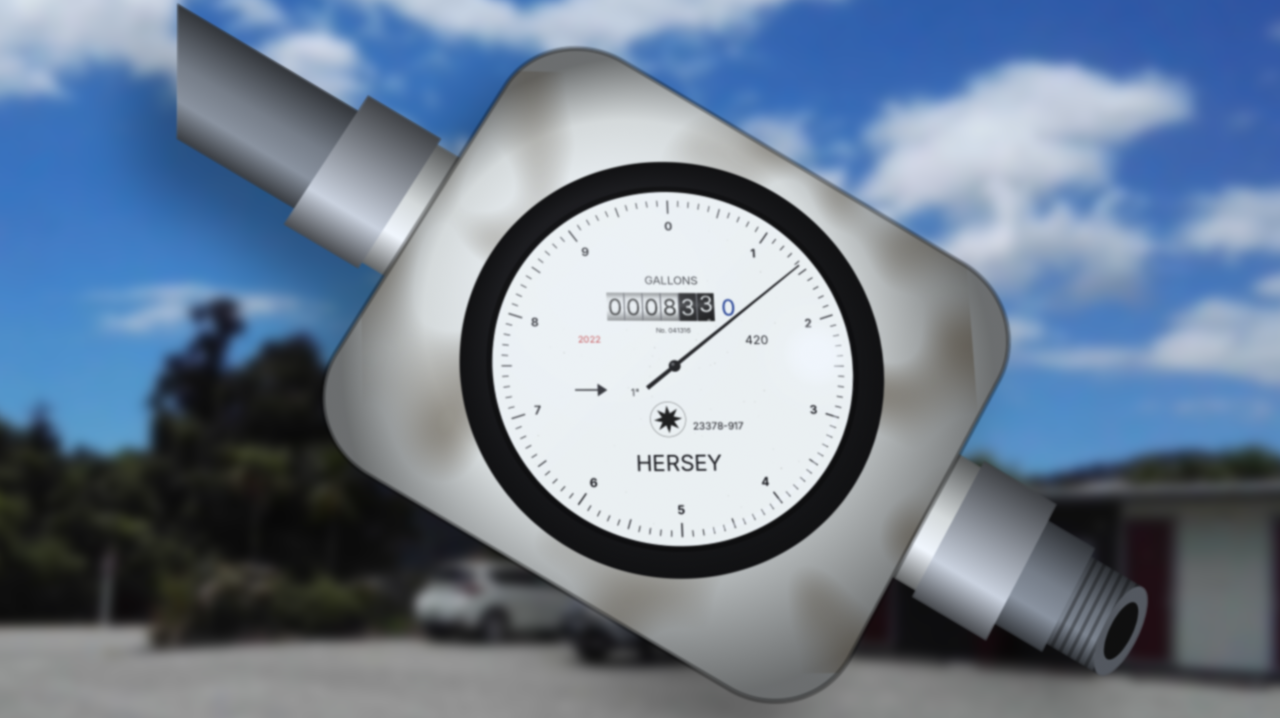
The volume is 8331.4,gal
